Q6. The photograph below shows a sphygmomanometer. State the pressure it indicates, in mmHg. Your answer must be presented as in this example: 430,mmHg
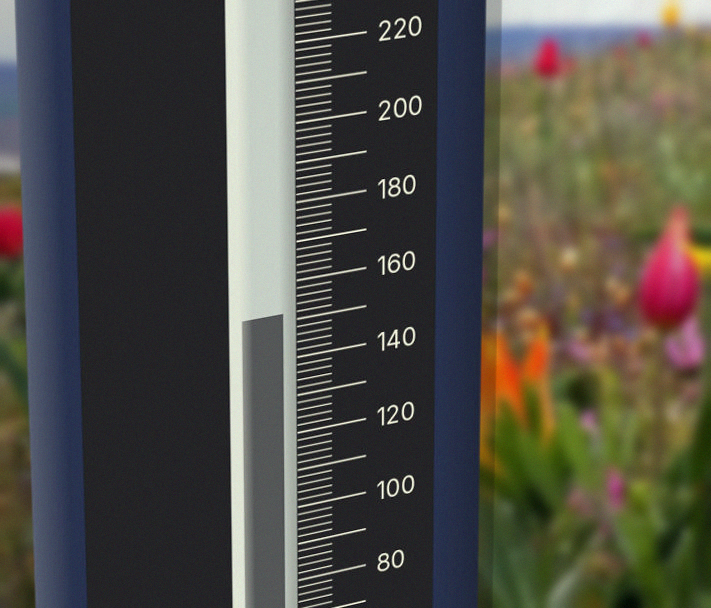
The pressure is 152,mmHg
